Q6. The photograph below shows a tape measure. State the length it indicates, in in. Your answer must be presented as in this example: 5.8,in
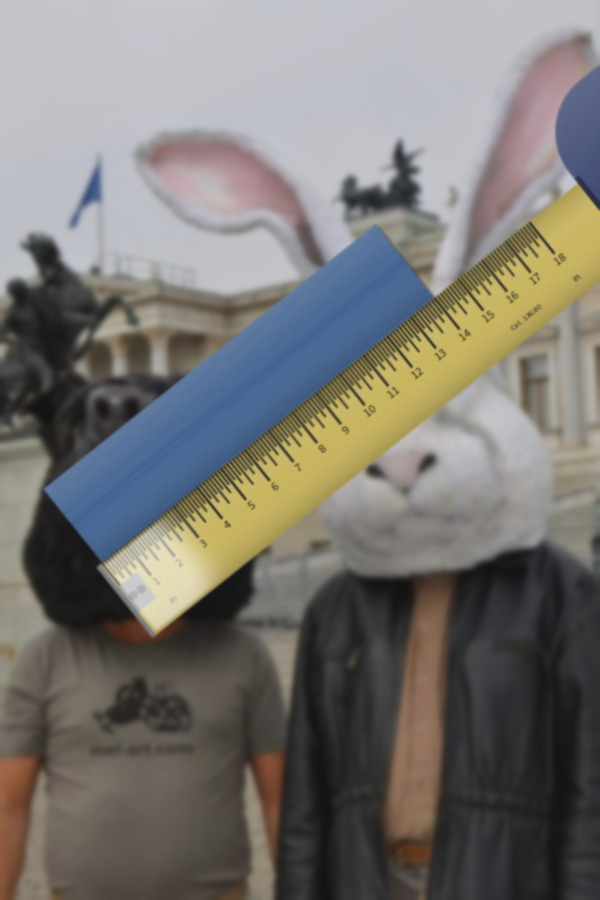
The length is 14,in
